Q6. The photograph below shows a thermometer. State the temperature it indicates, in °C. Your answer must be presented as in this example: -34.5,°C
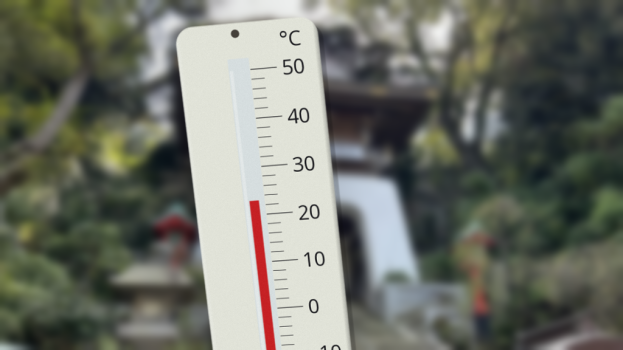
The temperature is 23,°C
